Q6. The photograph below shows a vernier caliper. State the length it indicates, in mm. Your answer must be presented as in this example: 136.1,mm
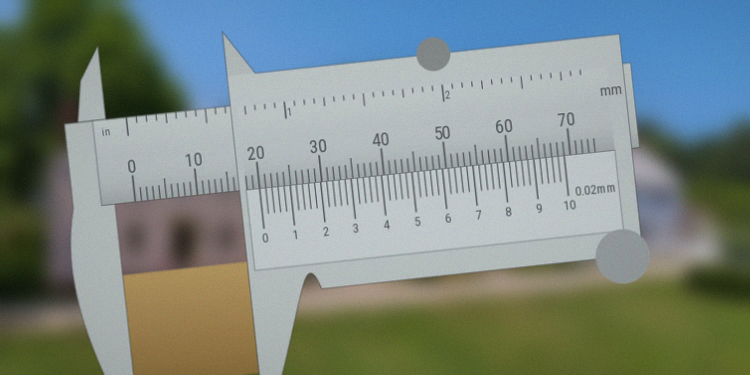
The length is 20.0,mm
